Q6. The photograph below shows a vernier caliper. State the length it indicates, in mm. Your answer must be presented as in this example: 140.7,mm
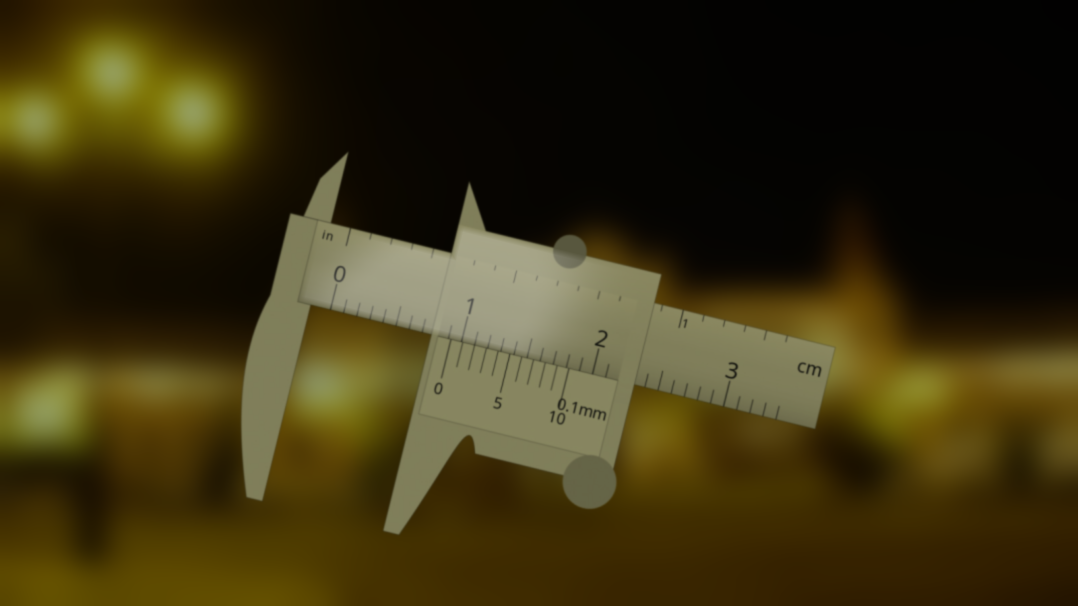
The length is 9.2,mm
